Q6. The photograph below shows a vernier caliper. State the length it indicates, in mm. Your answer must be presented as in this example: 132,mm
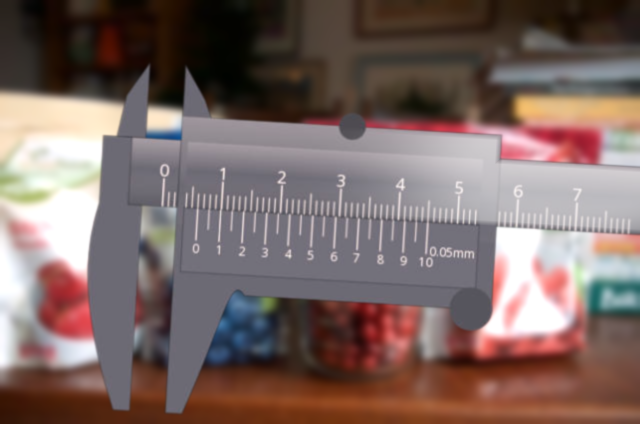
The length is 6.0,mm
